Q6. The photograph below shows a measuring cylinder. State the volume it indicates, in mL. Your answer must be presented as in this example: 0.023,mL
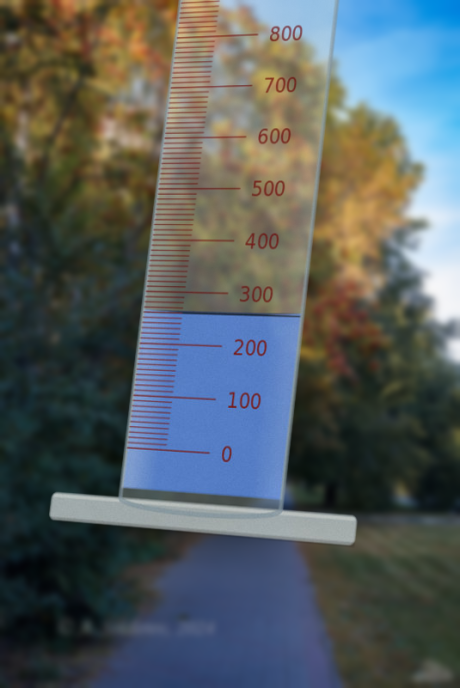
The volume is 260,mL
